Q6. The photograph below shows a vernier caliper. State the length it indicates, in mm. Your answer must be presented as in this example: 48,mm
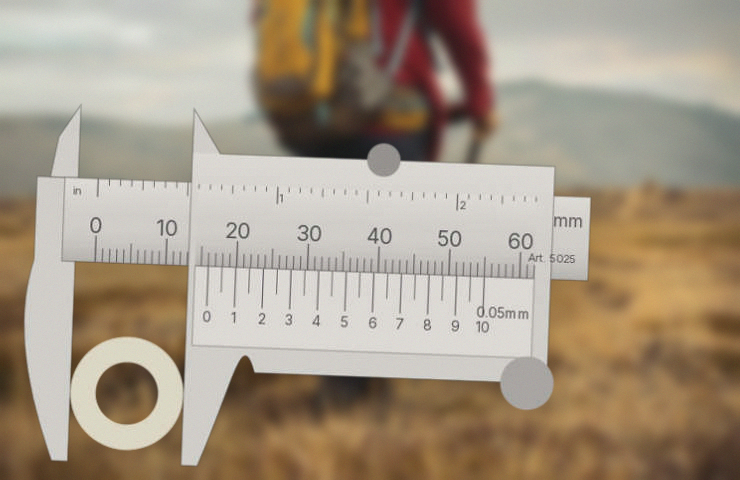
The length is 16.0,mm
